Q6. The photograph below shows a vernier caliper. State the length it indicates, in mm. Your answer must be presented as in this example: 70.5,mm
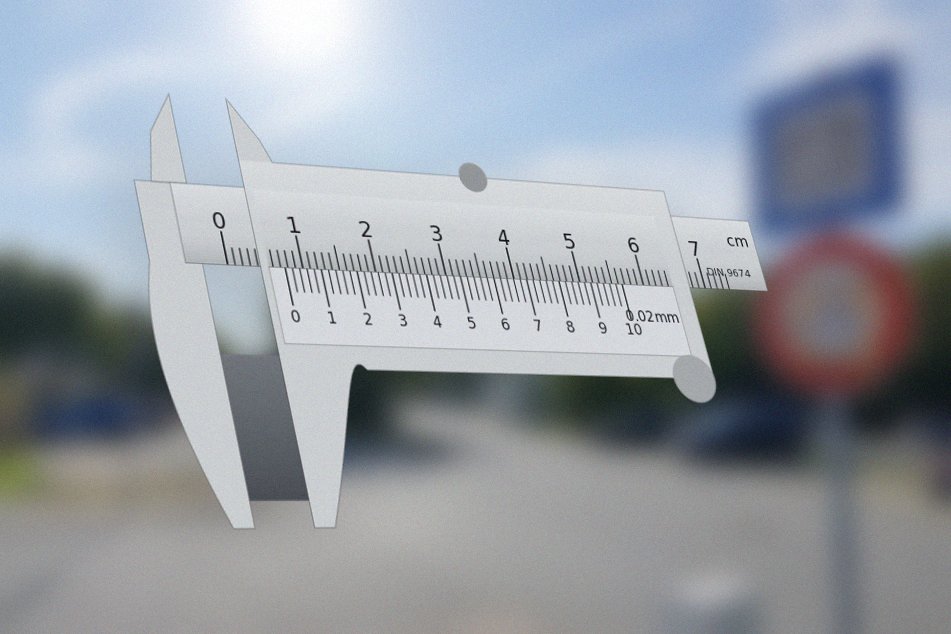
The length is 7.6,mm
